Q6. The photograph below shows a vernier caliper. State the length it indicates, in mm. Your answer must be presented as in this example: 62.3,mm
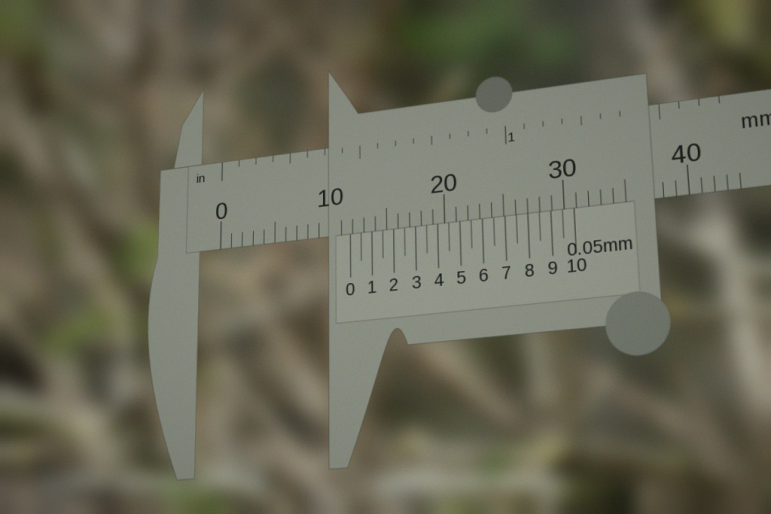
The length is 11.8,mm
